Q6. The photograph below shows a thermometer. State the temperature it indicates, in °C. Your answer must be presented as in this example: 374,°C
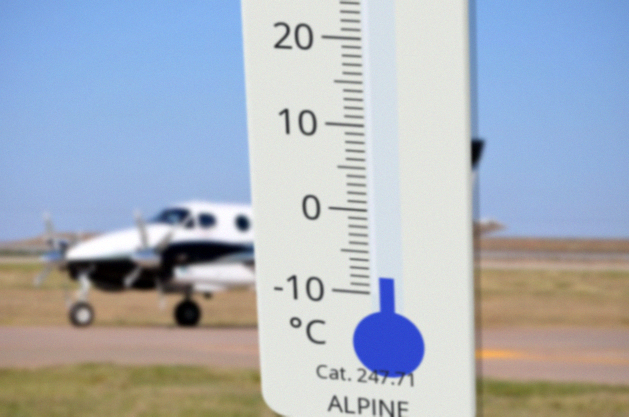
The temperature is -8,°C
